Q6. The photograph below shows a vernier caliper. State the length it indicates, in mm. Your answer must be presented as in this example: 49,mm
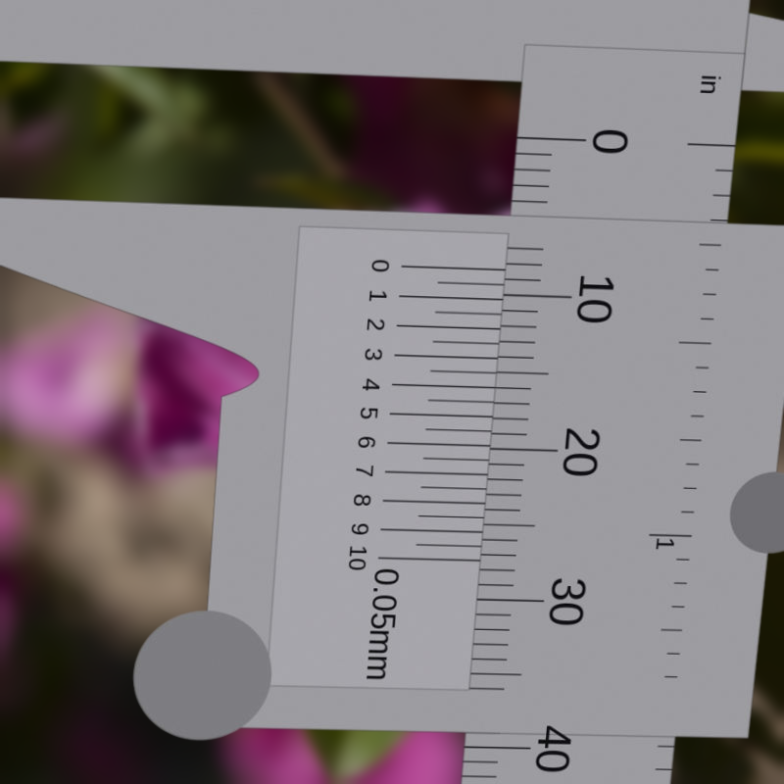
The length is 8.4,mm
